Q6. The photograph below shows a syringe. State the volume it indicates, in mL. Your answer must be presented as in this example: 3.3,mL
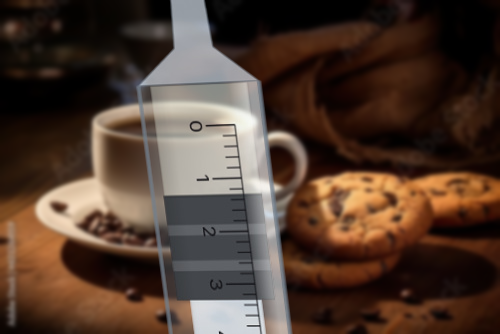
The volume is 1.3,mL
